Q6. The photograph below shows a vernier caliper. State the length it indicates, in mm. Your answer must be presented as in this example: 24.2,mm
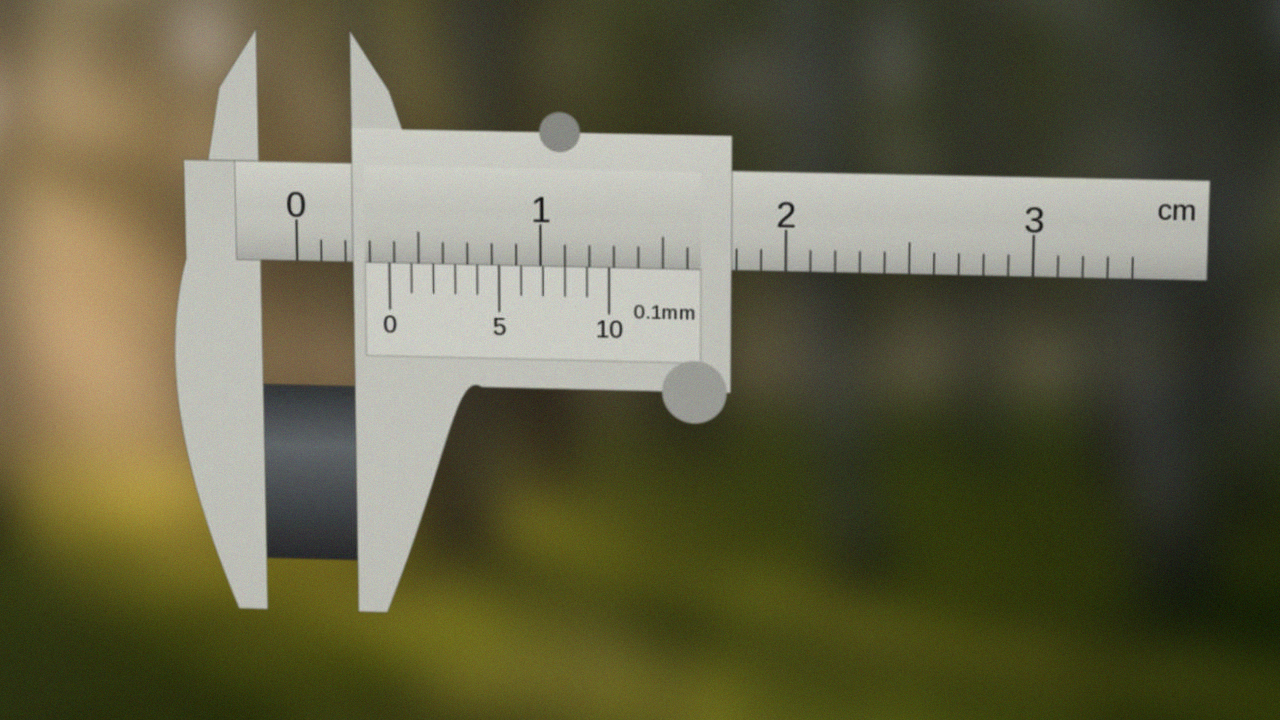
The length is 3.8,mm
